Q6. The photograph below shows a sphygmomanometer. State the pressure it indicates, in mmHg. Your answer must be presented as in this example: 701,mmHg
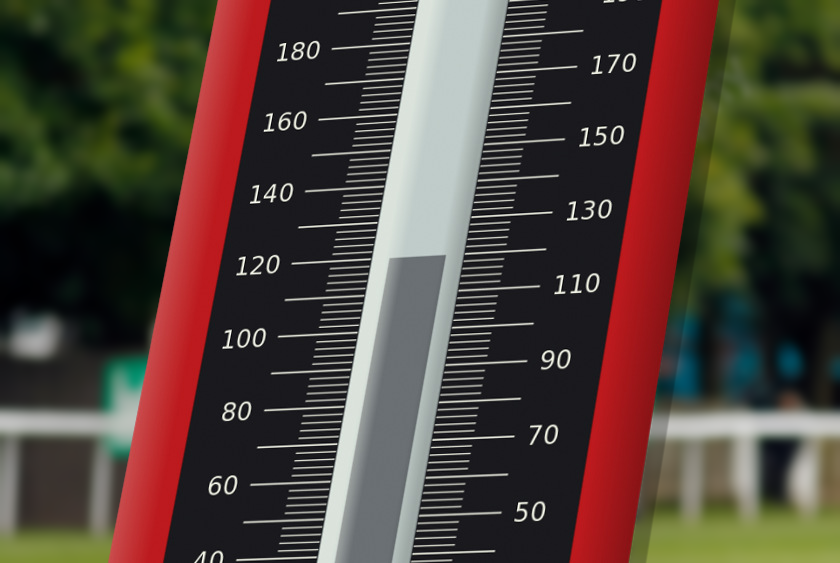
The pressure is 120,mmHg
